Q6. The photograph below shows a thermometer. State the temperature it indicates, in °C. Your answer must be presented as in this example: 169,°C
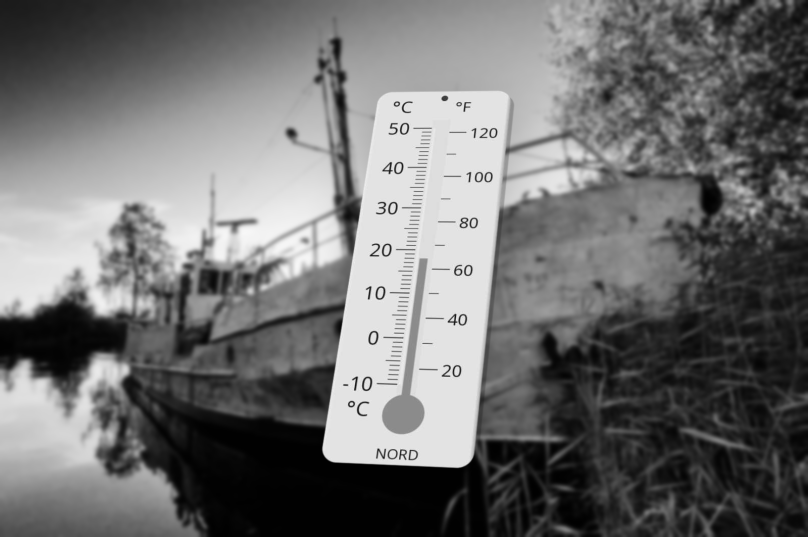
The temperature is 18,°C
